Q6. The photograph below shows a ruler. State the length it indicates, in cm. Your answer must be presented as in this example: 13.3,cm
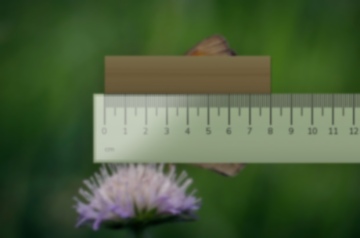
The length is 8,cm
